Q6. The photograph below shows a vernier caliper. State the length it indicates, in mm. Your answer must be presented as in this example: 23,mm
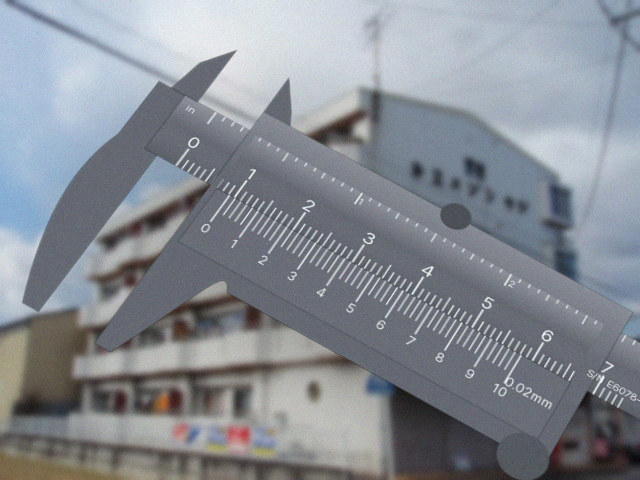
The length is 9.2,mm
